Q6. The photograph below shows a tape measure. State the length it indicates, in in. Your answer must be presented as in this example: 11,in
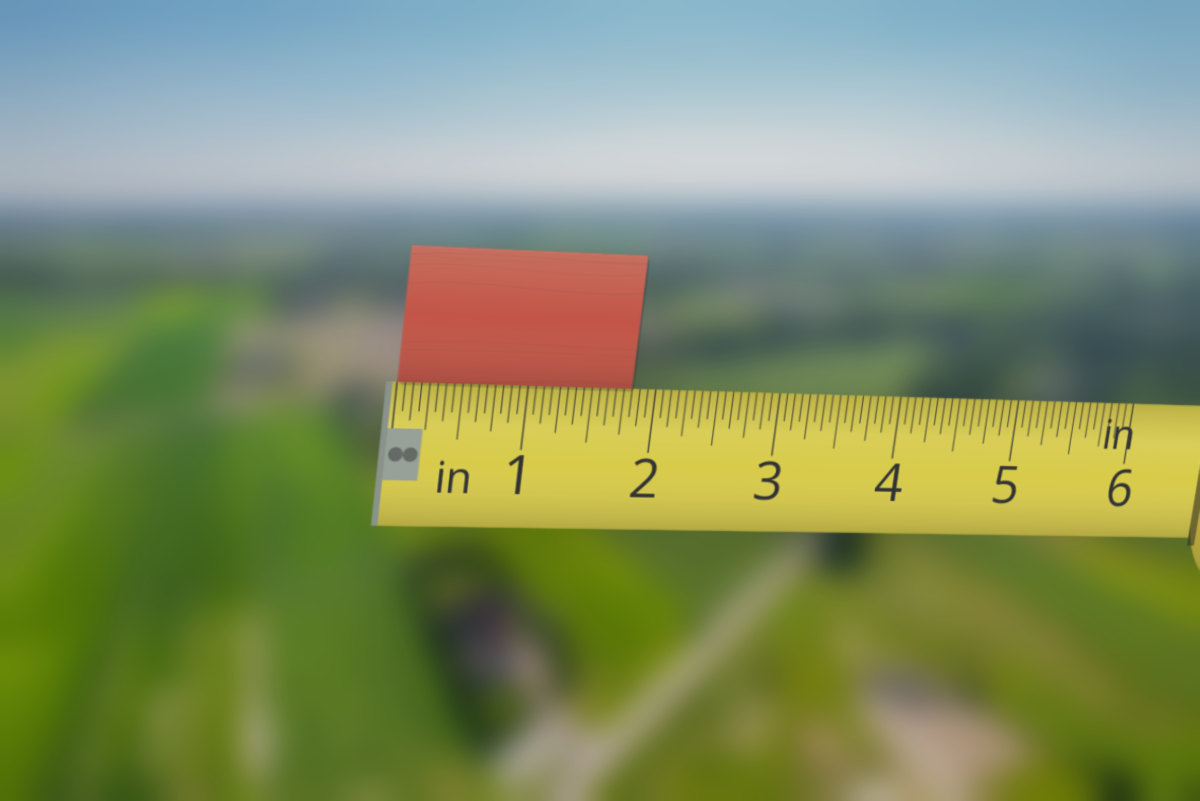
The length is 1.8125,in
